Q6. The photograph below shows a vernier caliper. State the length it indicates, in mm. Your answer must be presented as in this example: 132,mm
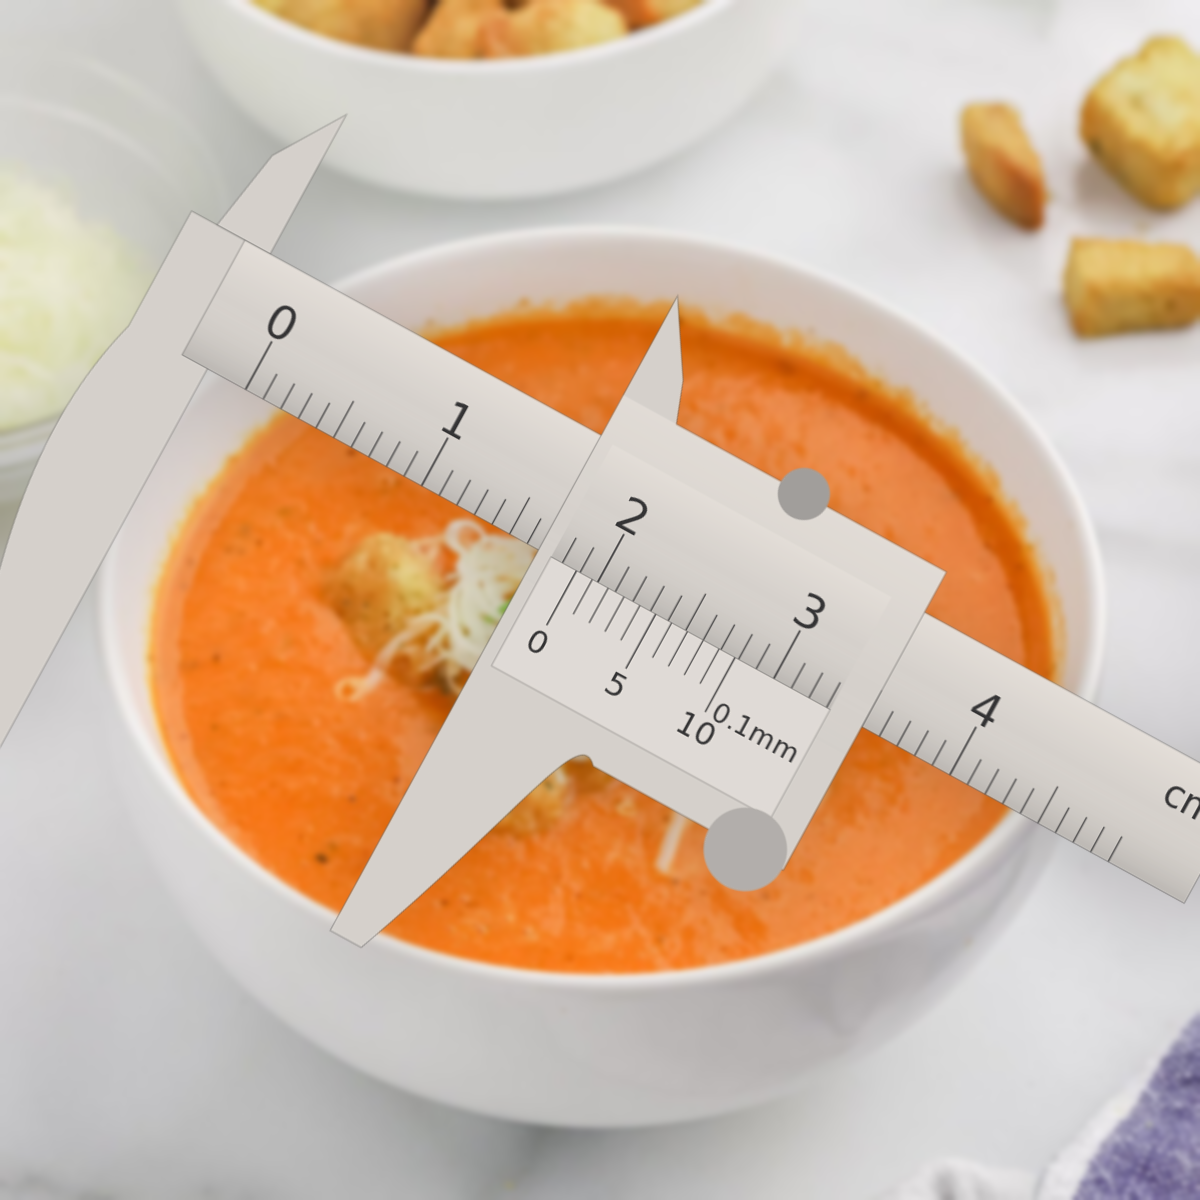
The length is 18.8,mm
